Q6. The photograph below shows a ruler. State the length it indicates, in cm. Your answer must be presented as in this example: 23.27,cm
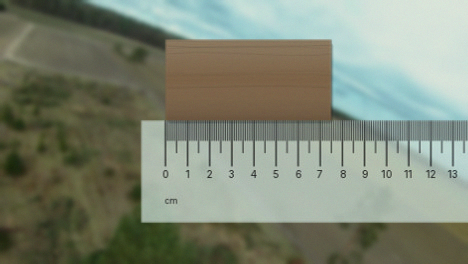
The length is 7.5,cm
